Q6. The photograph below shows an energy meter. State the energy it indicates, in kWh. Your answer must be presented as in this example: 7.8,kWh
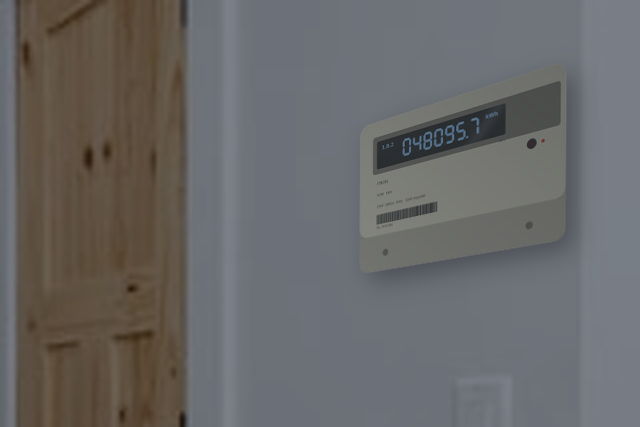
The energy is 48095.7,kWh
